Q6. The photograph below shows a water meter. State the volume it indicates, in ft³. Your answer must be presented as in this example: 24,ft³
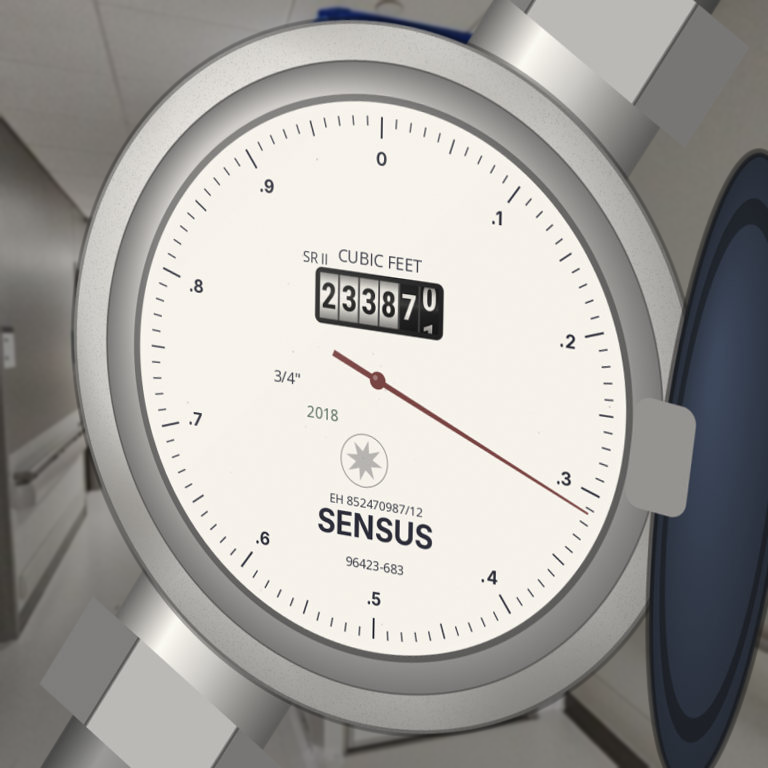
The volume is 233870.31,ft³
